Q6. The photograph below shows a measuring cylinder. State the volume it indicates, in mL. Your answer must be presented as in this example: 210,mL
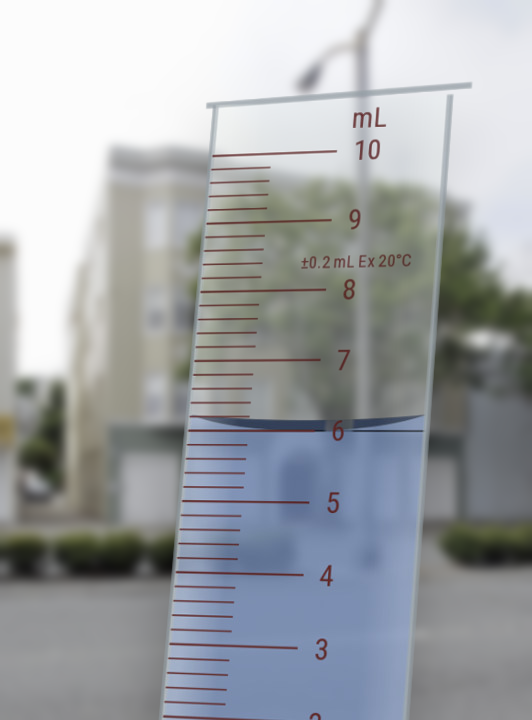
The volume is 6,mL
